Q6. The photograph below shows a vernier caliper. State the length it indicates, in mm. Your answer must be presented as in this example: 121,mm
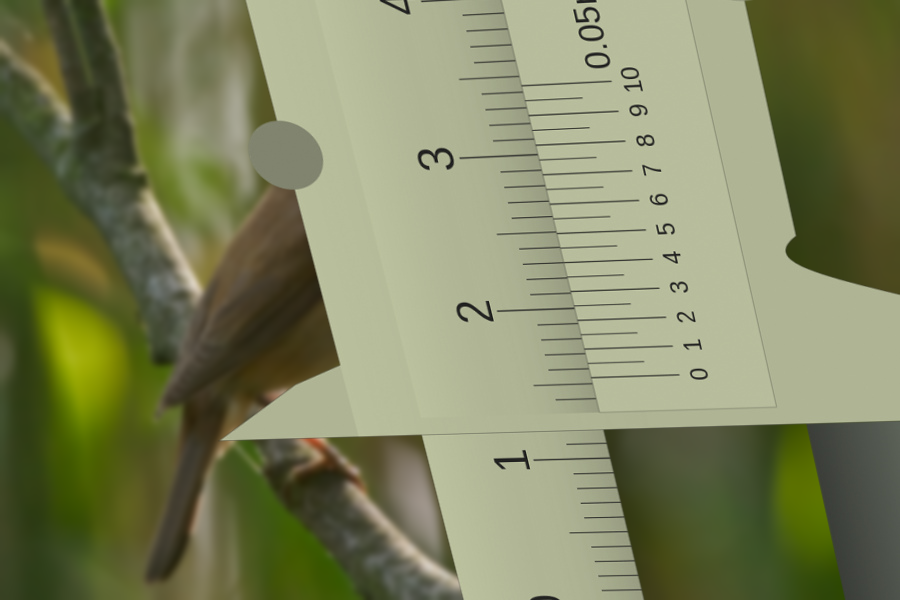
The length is 15.4,mm
